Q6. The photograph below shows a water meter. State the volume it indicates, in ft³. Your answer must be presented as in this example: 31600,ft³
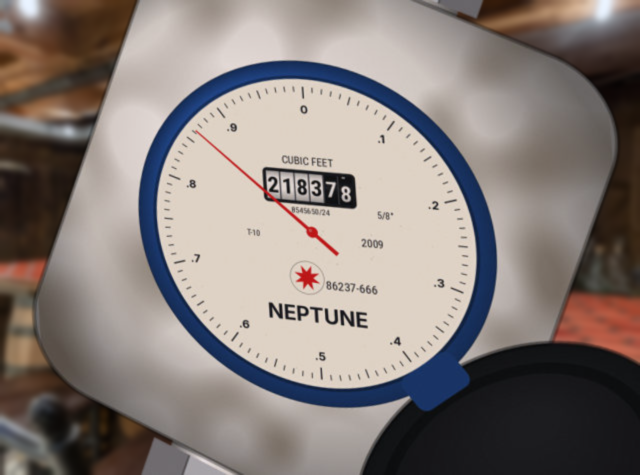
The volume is 218377.86,ft³
